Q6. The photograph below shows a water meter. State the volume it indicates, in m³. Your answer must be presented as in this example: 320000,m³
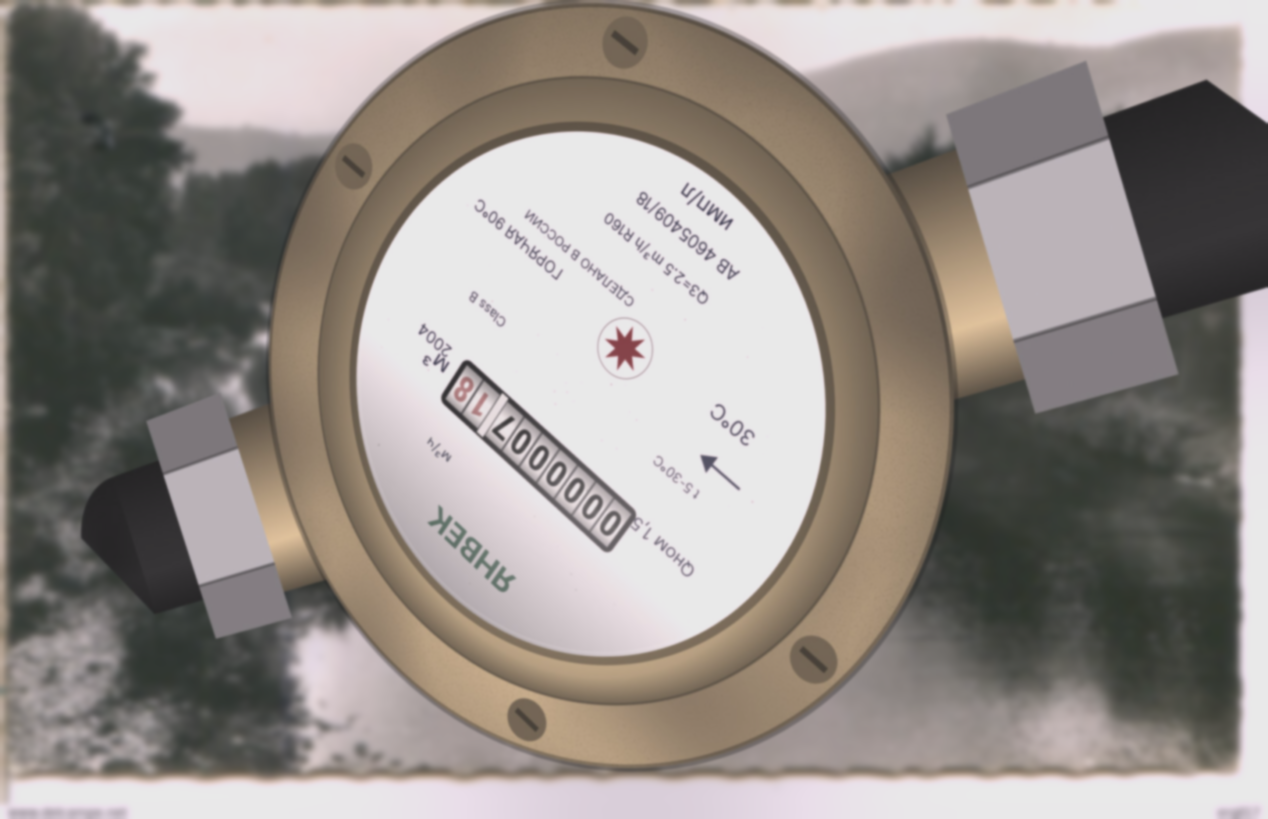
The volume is 7.18,m³
